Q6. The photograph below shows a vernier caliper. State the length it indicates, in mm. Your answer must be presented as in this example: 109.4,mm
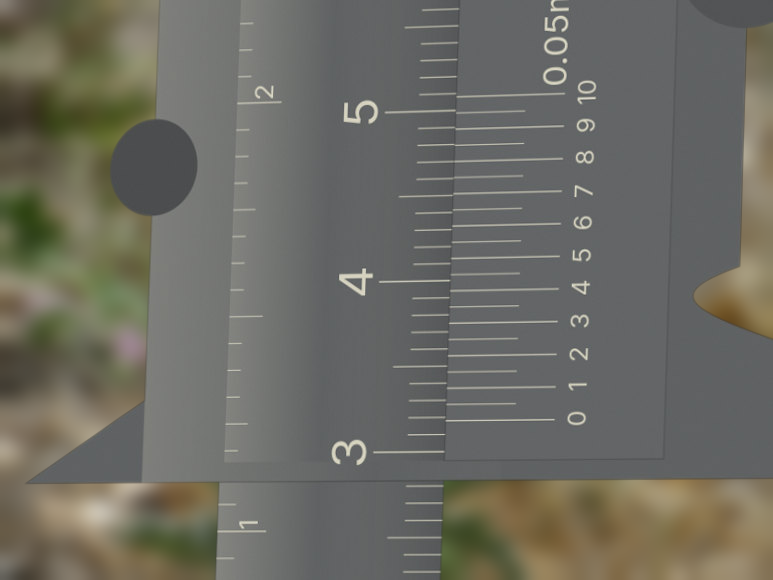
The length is 31.8,mm
